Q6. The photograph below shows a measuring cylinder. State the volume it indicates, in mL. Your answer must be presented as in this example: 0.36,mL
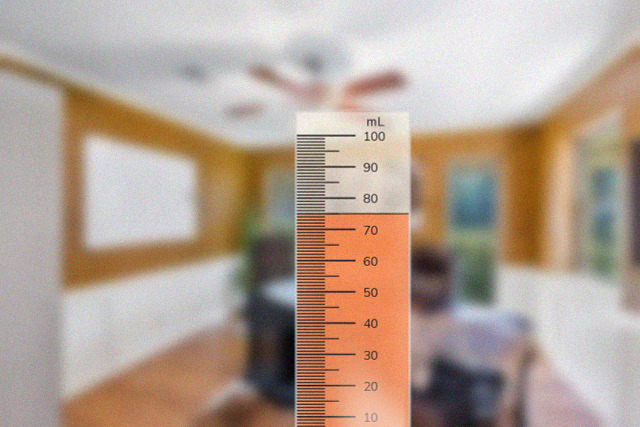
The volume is 75,mL
